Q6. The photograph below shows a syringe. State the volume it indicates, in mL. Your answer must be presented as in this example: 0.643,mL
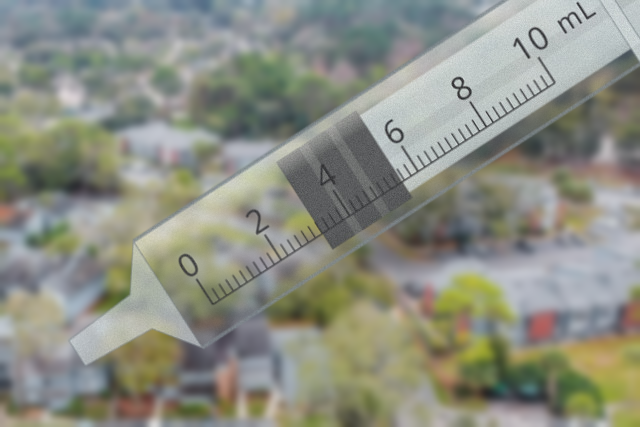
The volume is 3.2,mL
